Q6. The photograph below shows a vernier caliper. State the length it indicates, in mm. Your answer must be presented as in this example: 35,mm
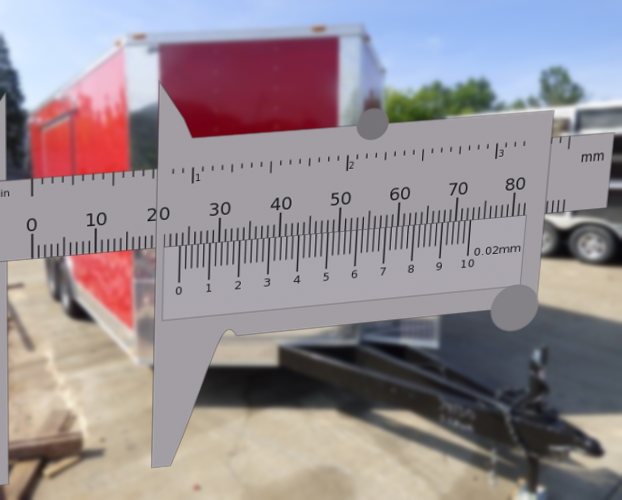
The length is 23.6,mm
